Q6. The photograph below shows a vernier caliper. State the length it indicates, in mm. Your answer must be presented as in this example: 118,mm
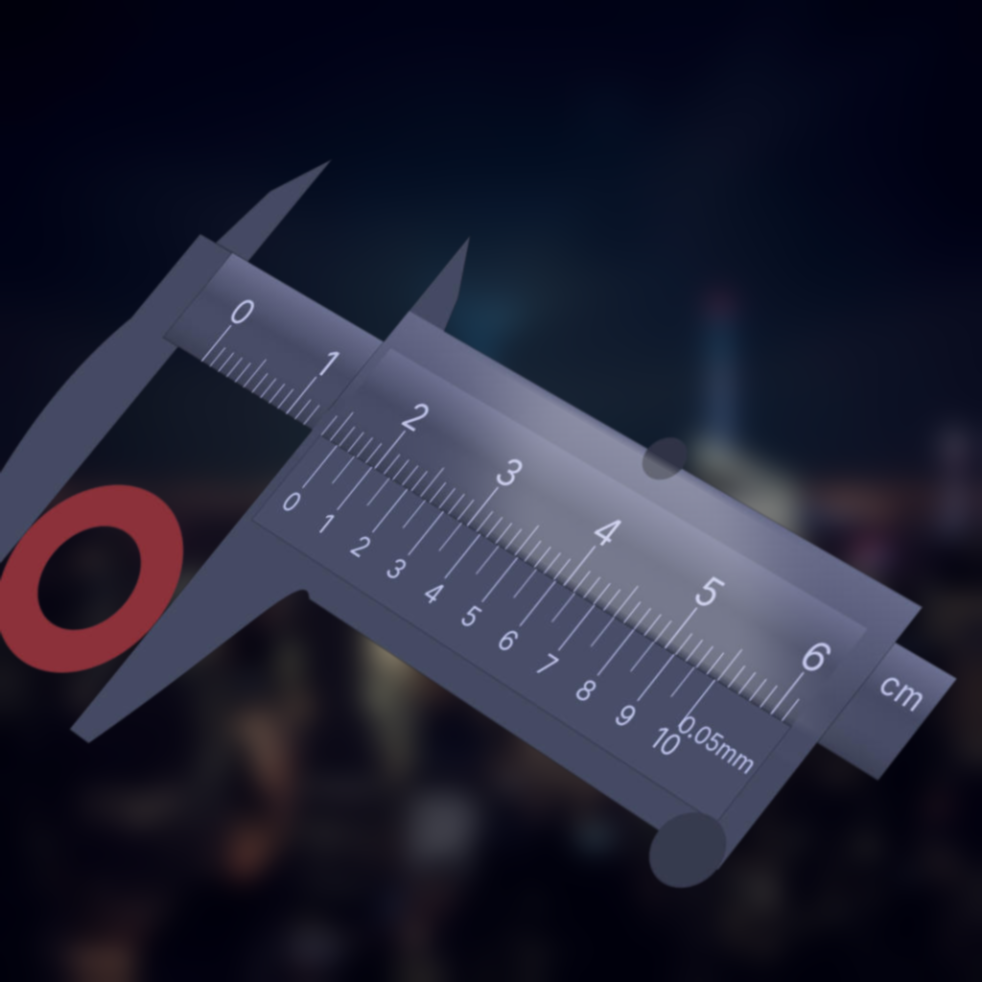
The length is 15.8,mm
